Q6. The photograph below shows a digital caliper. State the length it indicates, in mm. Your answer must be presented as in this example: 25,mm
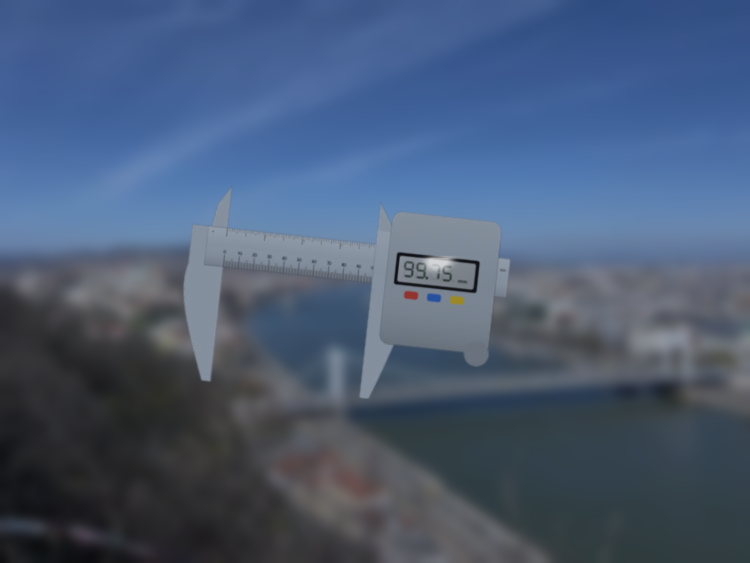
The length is 99.75,mm
